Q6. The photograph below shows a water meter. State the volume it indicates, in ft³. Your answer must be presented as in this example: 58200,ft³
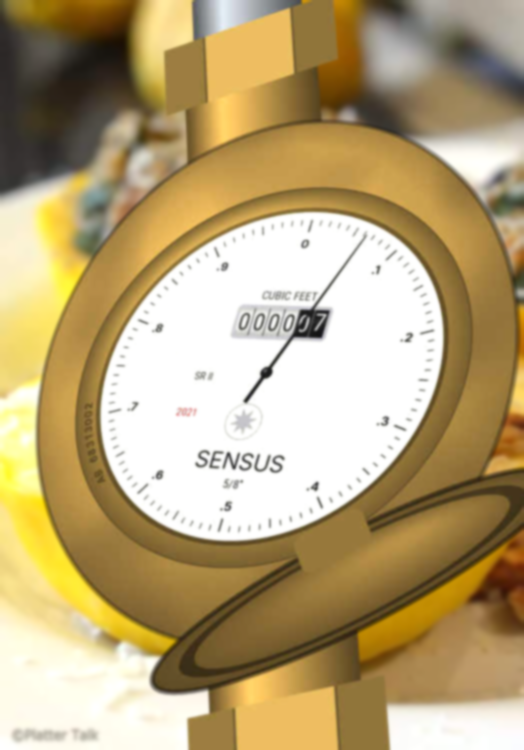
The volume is 7.06,ft³
